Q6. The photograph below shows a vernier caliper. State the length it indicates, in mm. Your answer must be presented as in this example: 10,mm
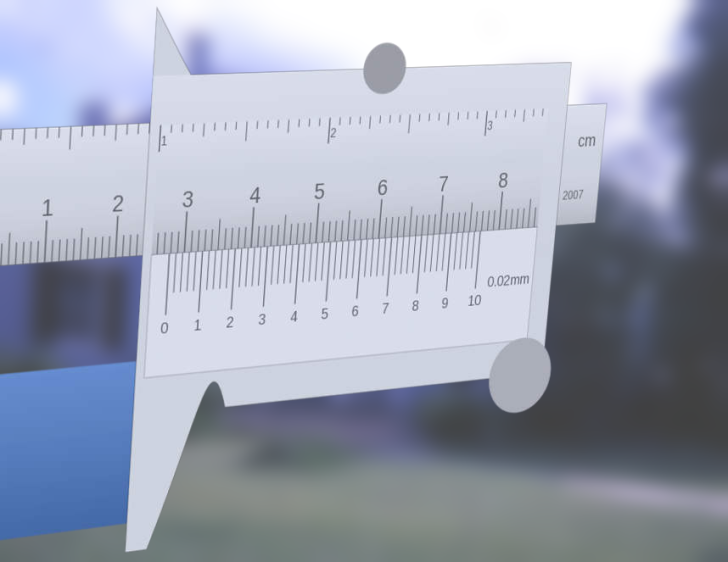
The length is 27.8,mm
